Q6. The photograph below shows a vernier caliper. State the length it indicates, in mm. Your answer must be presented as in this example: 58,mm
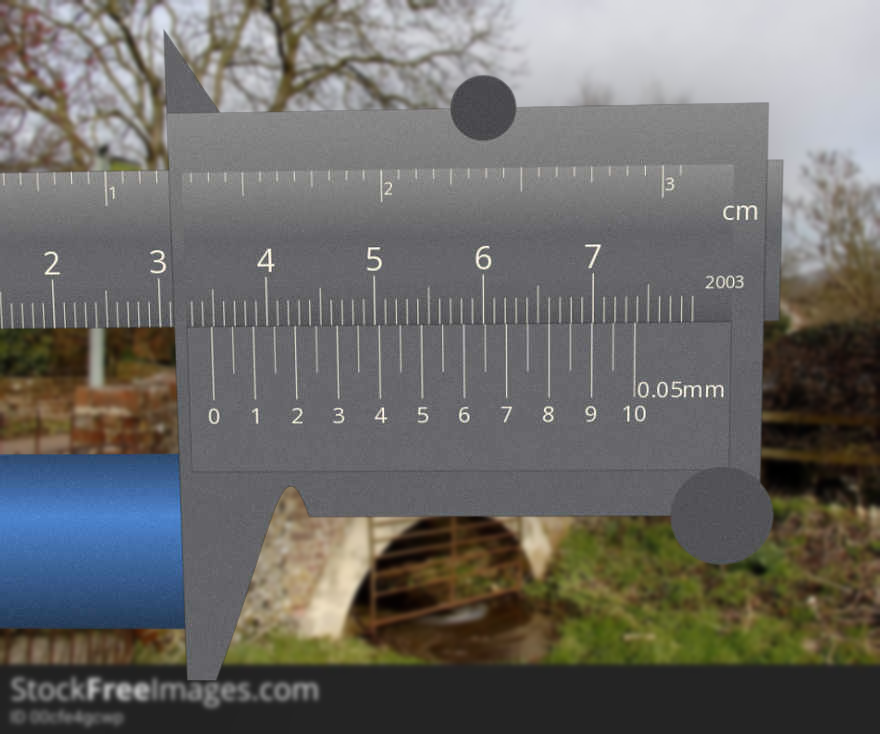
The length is 34.8,mm
